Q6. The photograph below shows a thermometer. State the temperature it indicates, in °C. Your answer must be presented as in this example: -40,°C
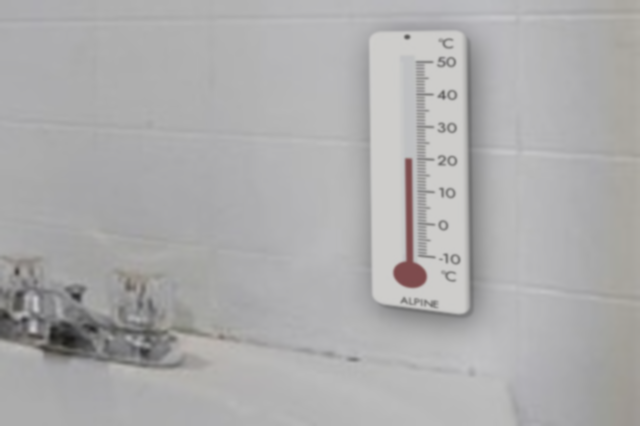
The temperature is 20,°C
